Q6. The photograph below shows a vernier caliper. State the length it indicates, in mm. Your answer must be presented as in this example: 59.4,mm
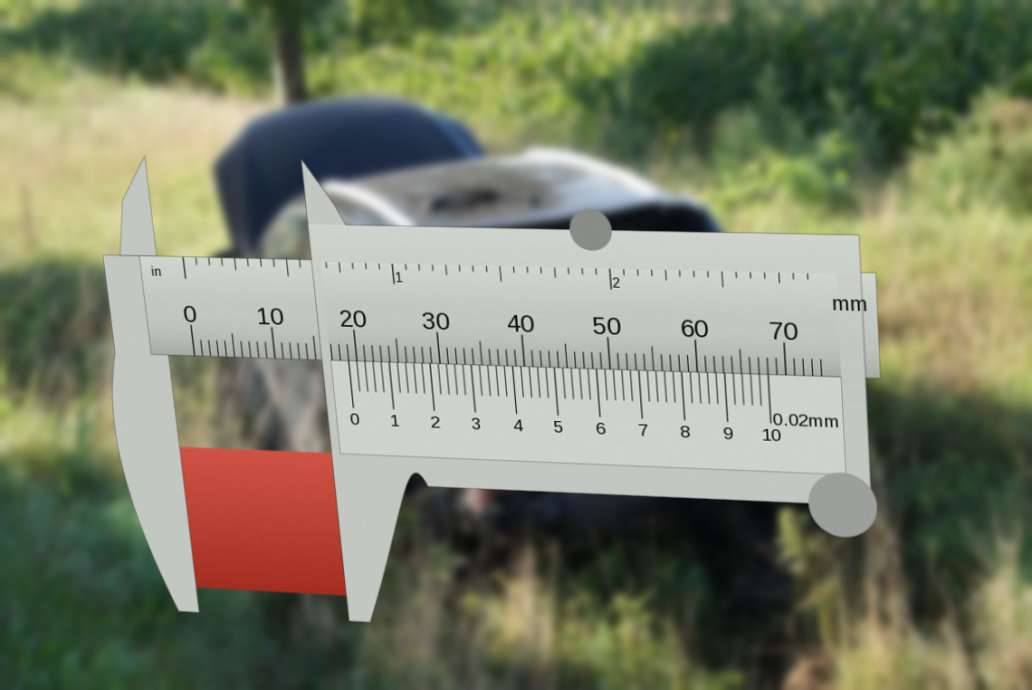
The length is 19.0,mm
